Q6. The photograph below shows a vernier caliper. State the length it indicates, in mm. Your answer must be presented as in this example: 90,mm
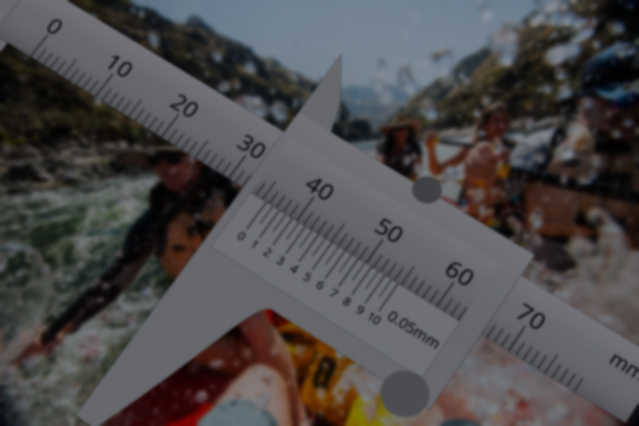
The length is 35.6,mm
